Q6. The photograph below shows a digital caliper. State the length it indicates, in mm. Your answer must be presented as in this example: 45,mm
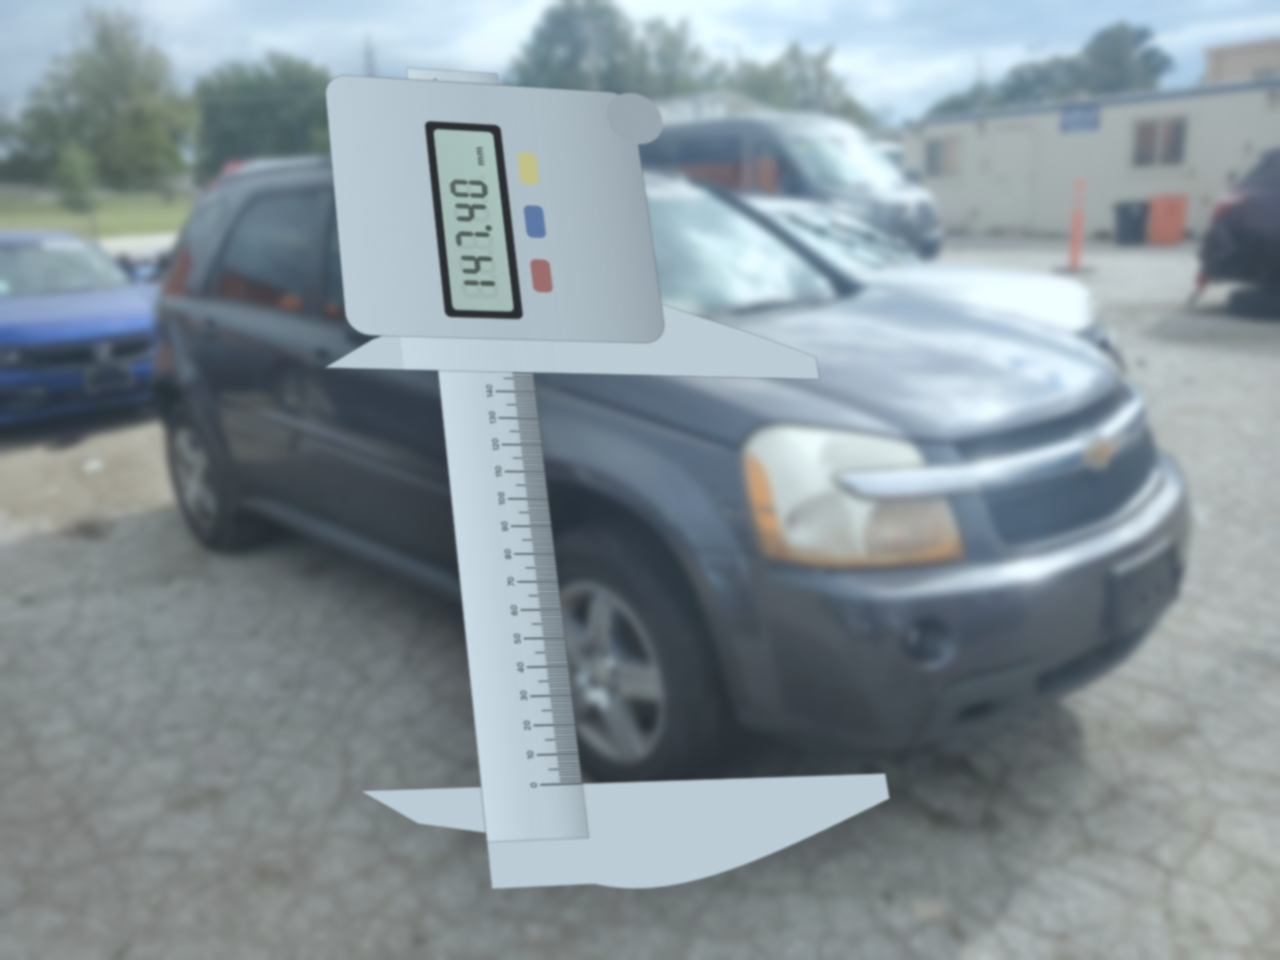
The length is 147.40,mm
